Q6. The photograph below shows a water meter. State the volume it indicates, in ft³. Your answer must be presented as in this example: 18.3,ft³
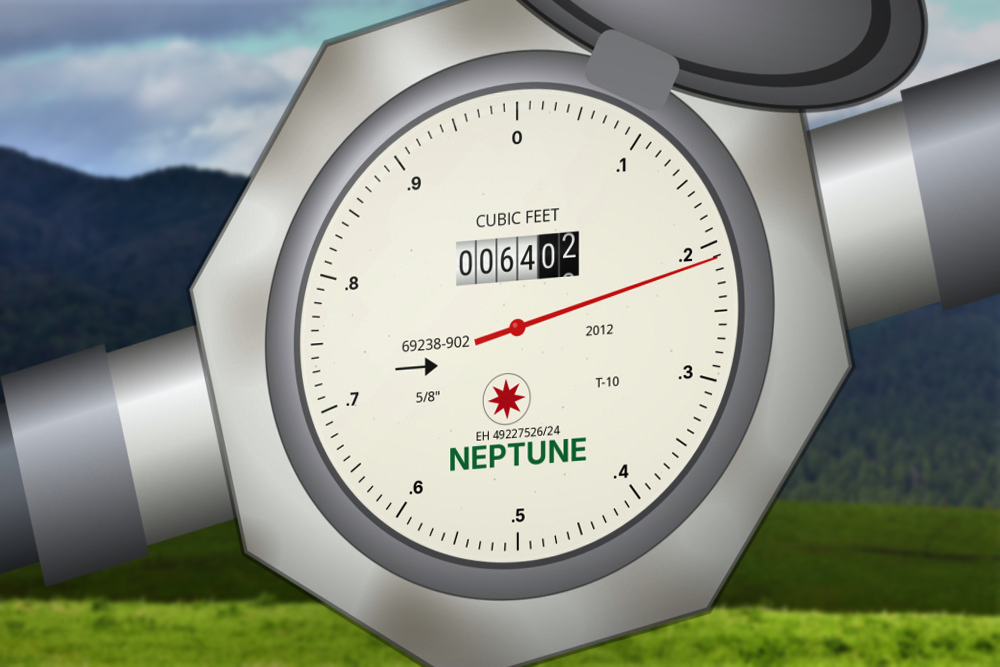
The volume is 6402.21,ft³
